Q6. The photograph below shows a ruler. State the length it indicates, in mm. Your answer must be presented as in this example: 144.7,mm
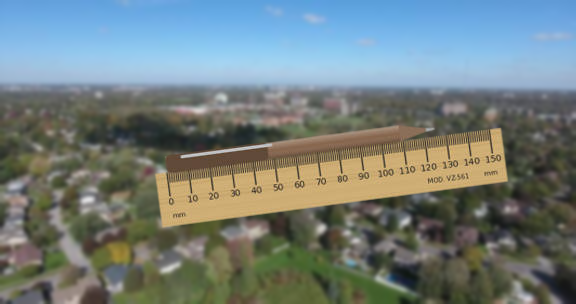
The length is 125,mm
